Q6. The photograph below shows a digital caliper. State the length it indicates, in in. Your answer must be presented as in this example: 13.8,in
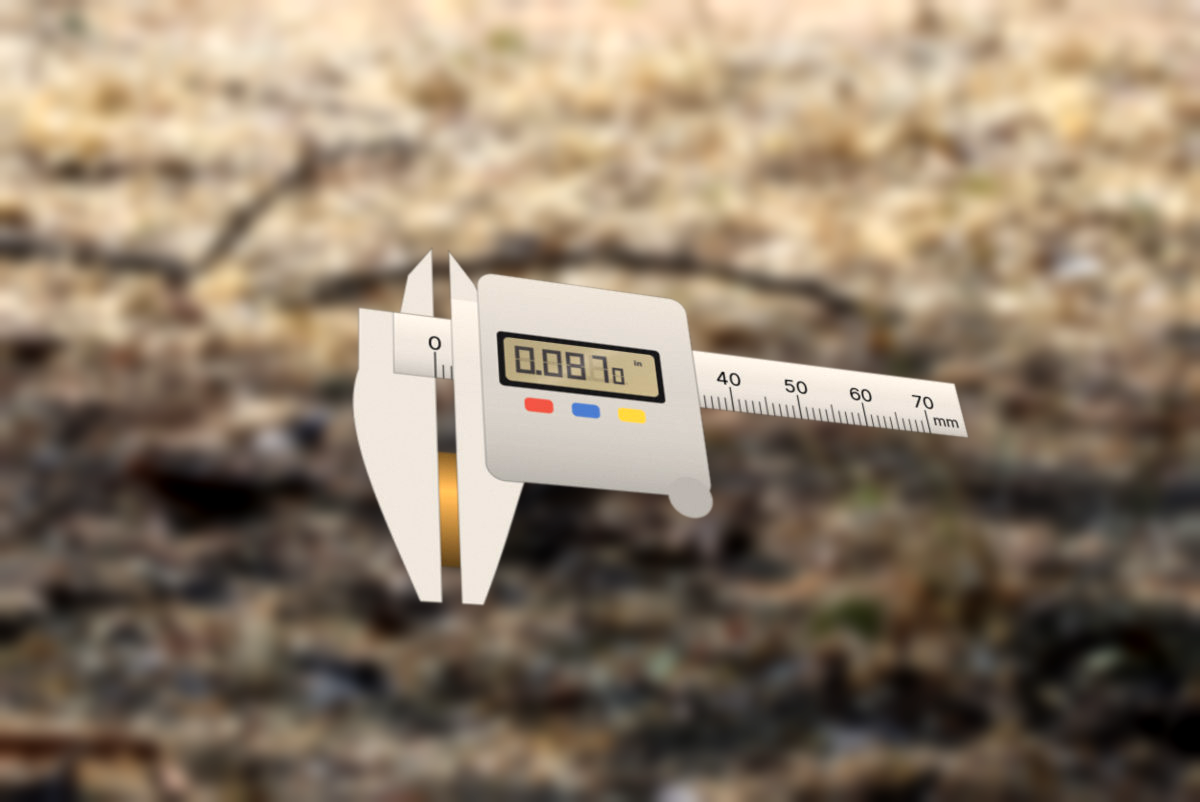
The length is 0.0870,in
